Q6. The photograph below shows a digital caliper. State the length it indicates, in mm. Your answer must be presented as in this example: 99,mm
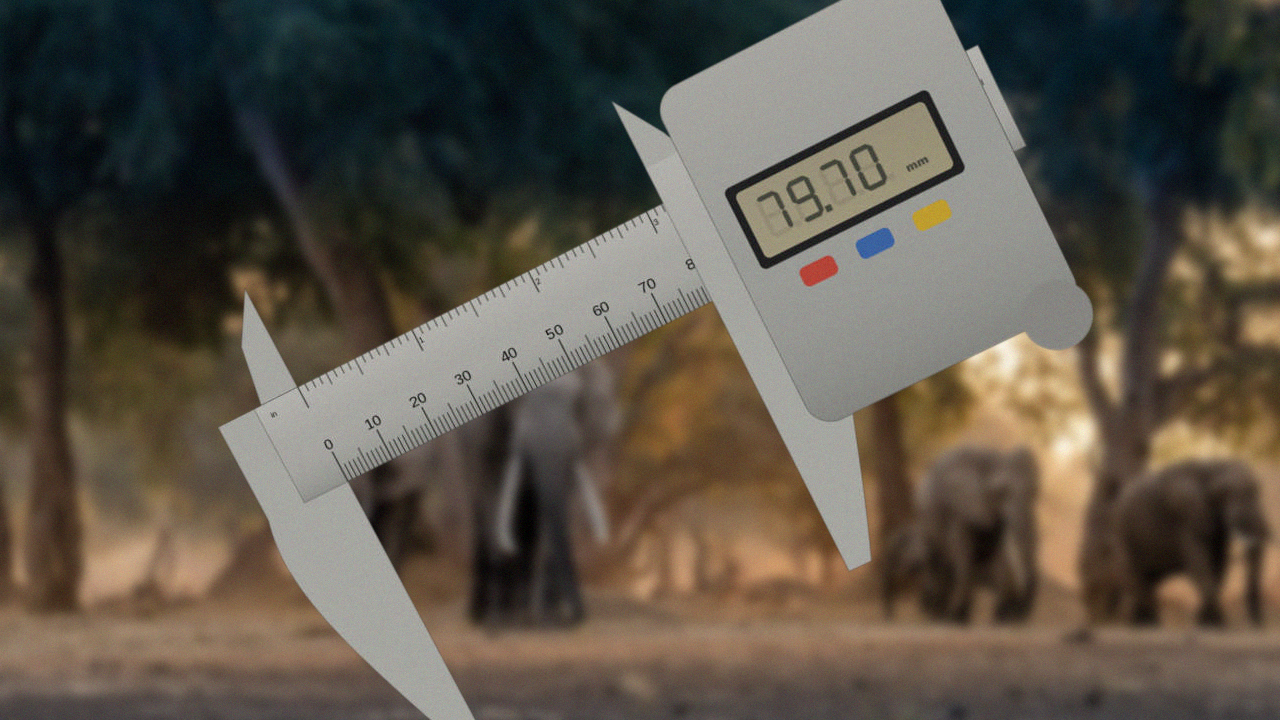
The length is 79.70,mm
